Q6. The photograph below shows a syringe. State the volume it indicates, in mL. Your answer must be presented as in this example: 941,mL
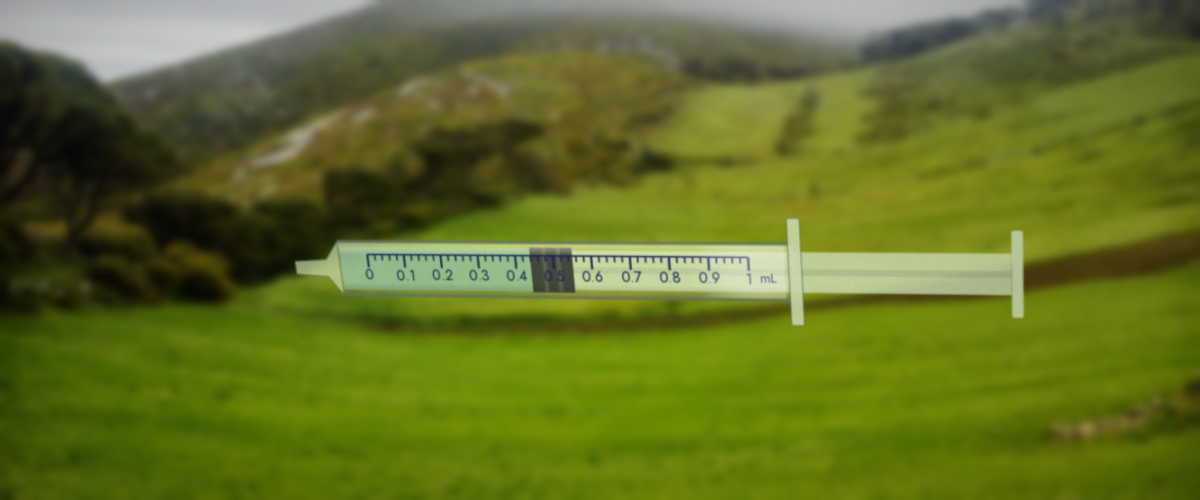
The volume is 0.44,mL
